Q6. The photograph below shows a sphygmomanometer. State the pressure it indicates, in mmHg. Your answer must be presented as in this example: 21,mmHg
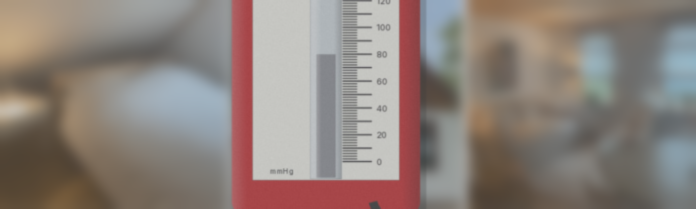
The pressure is 80,mmHg
